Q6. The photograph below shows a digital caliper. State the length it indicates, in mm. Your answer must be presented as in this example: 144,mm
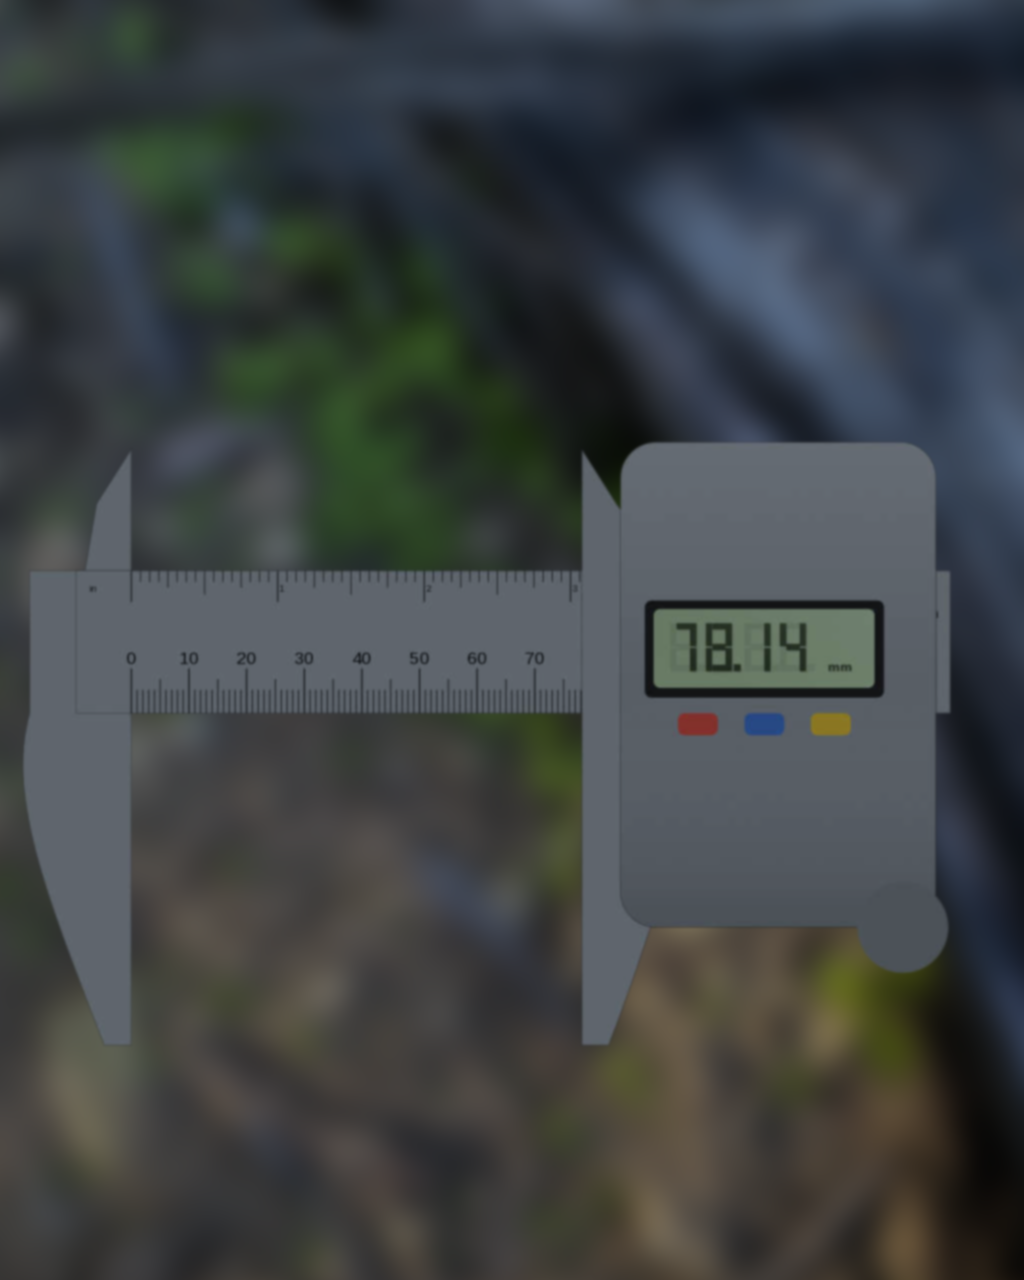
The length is 78.14,mm
